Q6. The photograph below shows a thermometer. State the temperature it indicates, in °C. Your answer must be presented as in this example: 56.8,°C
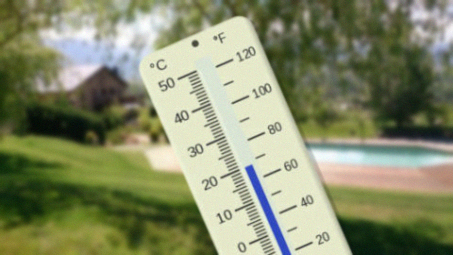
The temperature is 20,°C
